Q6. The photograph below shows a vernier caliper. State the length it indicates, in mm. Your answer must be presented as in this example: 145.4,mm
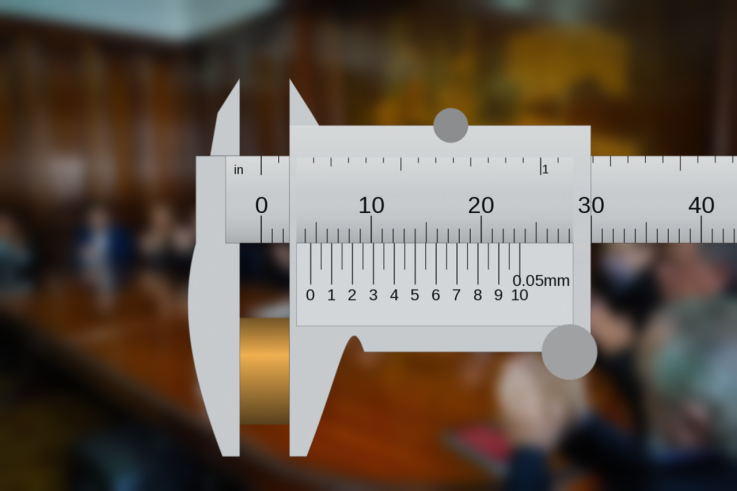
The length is 4.5,mm
